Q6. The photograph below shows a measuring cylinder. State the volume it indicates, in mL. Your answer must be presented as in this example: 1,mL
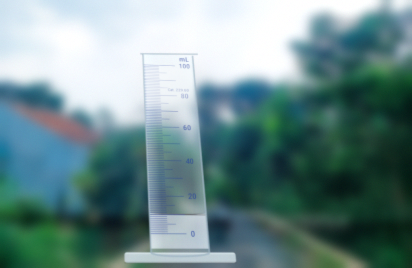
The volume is 10,mL
